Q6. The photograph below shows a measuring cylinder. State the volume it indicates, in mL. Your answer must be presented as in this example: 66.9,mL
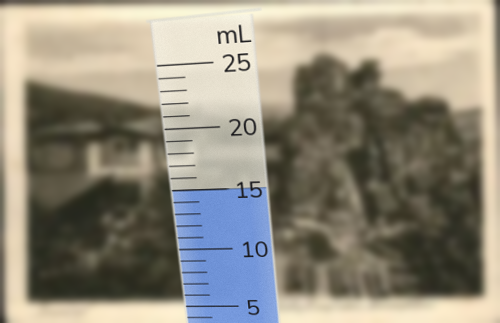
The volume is 15,mL
